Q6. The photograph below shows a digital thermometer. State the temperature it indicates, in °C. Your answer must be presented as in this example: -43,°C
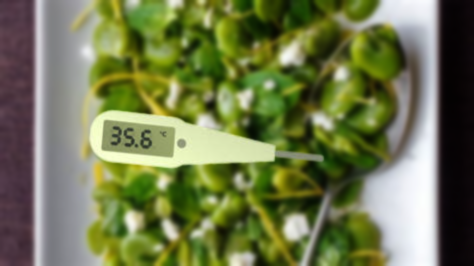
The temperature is 35.6,°C
